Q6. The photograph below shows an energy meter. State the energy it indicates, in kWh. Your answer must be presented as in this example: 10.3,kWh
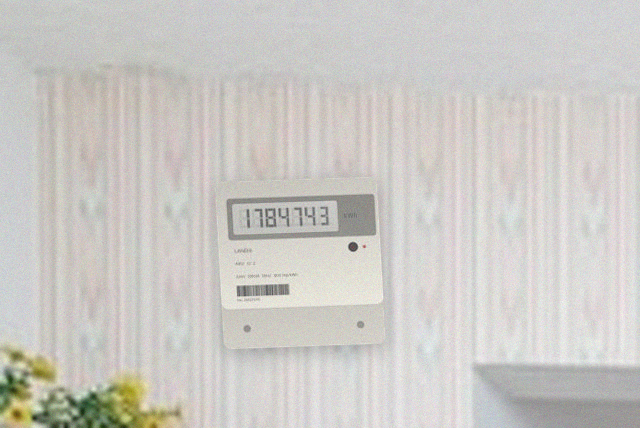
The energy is 1784743,kWh
